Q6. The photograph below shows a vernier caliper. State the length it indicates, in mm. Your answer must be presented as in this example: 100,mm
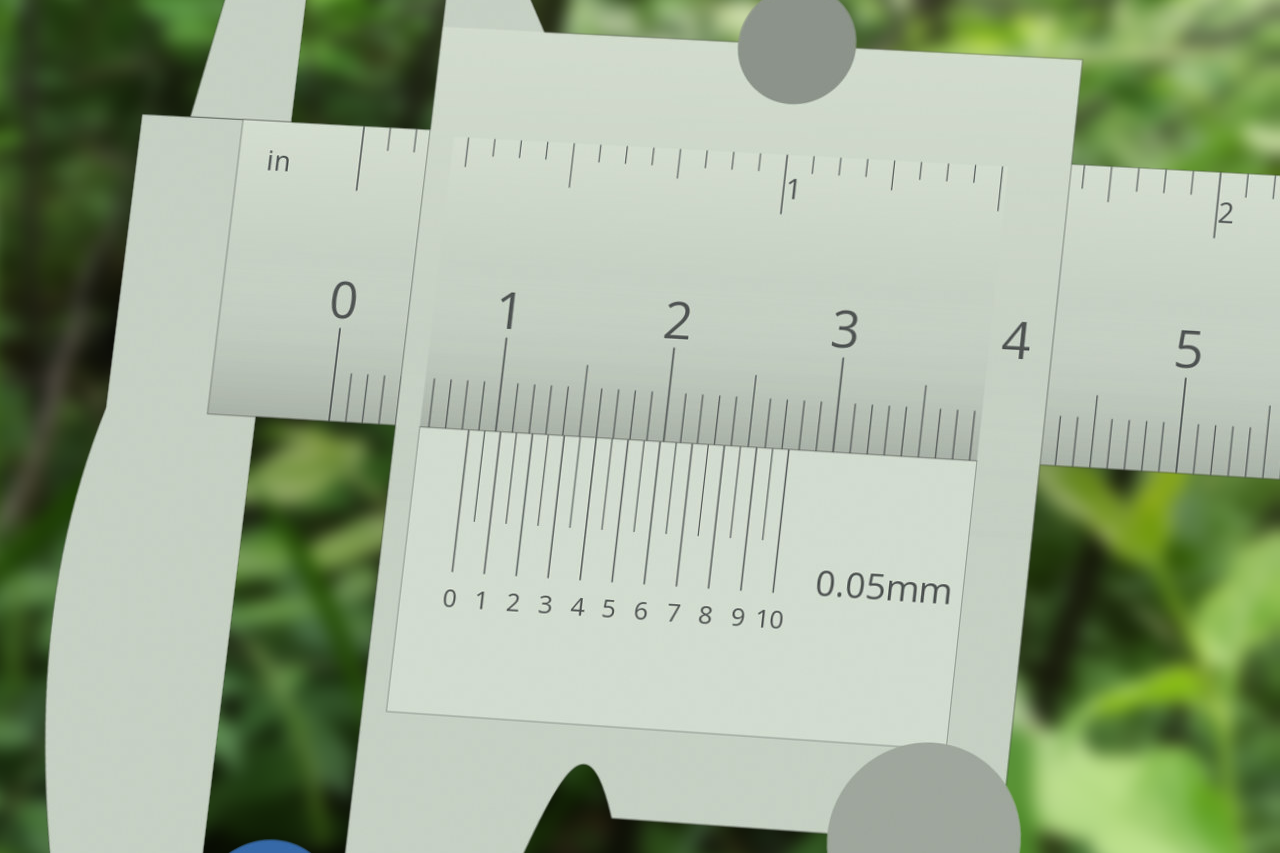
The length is 8.4,mm
